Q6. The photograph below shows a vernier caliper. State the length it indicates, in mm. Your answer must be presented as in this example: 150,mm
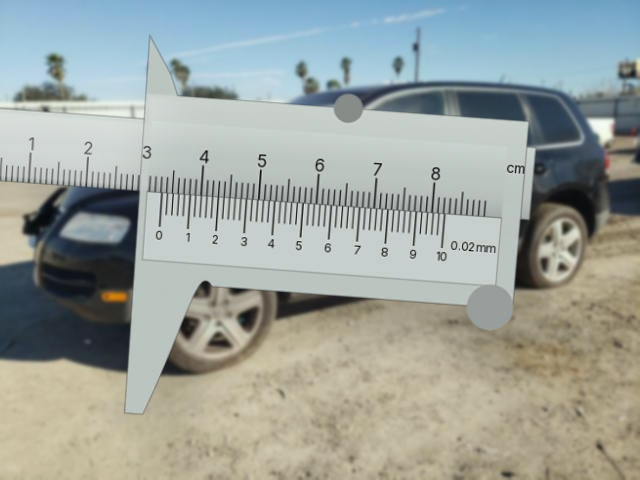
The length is 33.2,mm
